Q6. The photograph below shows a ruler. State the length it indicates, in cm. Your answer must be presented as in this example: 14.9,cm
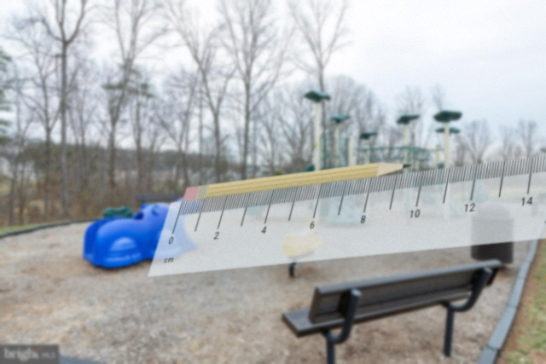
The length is 9.5,cm
